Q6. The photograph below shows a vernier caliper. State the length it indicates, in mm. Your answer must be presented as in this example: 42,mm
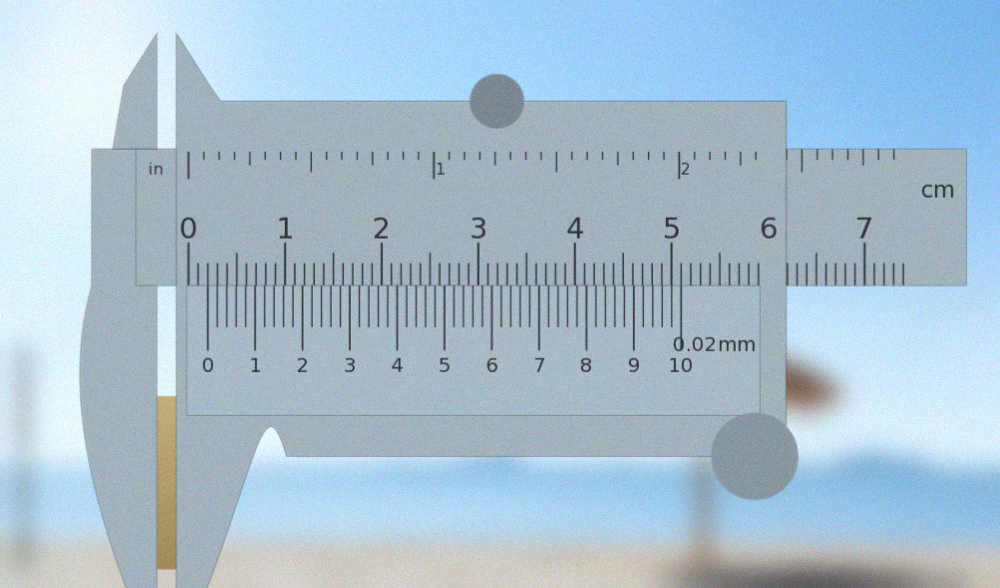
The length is 2.0,mm
